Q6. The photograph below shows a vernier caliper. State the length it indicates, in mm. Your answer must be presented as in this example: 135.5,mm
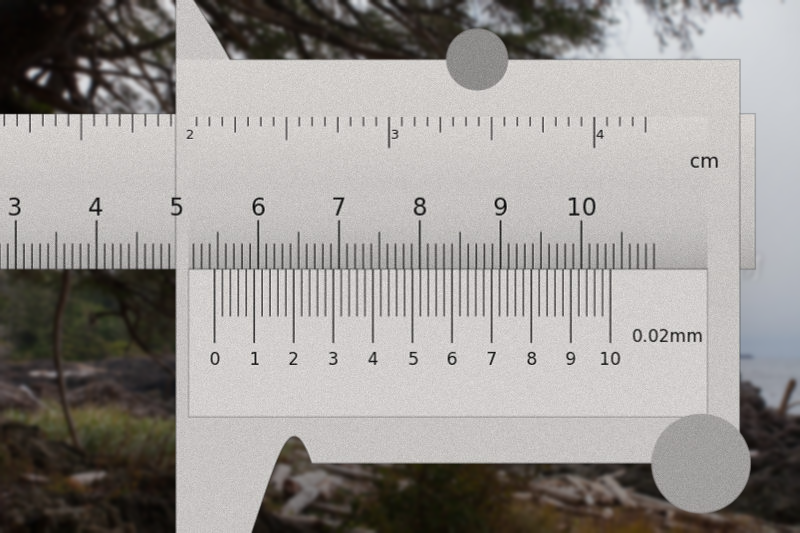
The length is 54.6,mm
